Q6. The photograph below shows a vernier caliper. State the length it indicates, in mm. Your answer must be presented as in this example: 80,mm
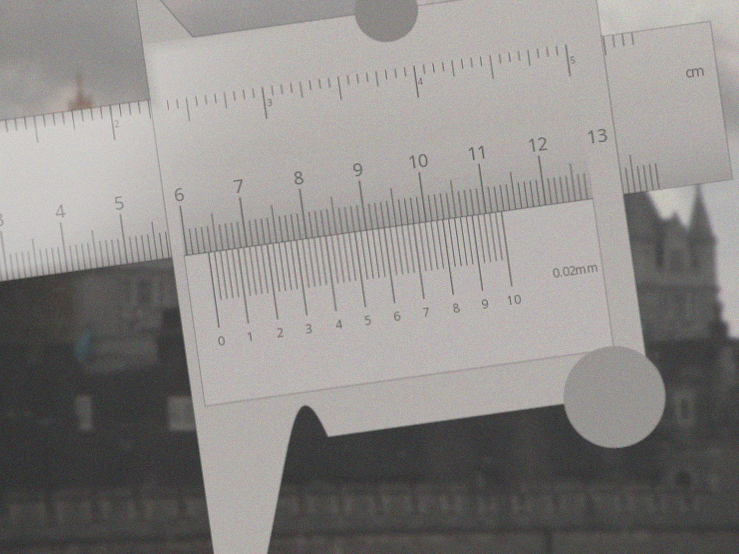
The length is 63.6,mm
